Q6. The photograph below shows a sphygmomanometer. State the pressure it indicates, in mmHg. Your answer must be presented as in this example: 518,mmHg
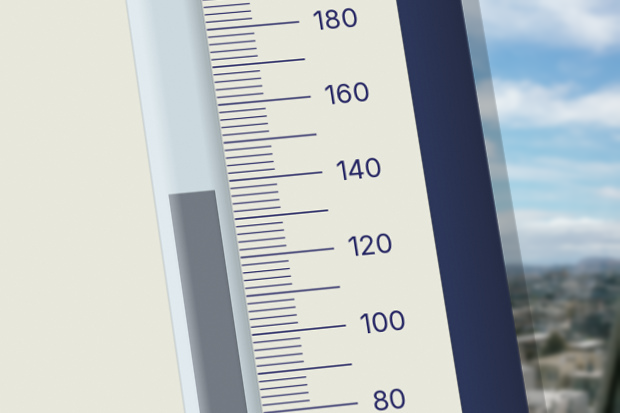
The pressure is 138,mmHg
